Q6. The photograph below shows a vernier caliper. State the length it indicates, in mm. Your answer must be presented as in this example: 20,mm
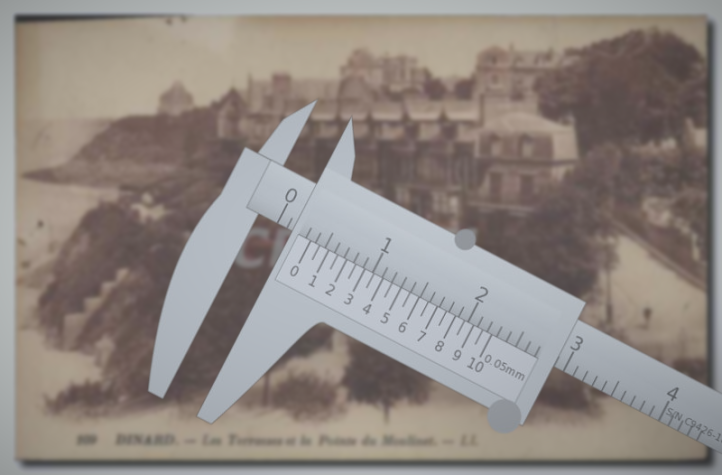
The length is 3.5,mm
